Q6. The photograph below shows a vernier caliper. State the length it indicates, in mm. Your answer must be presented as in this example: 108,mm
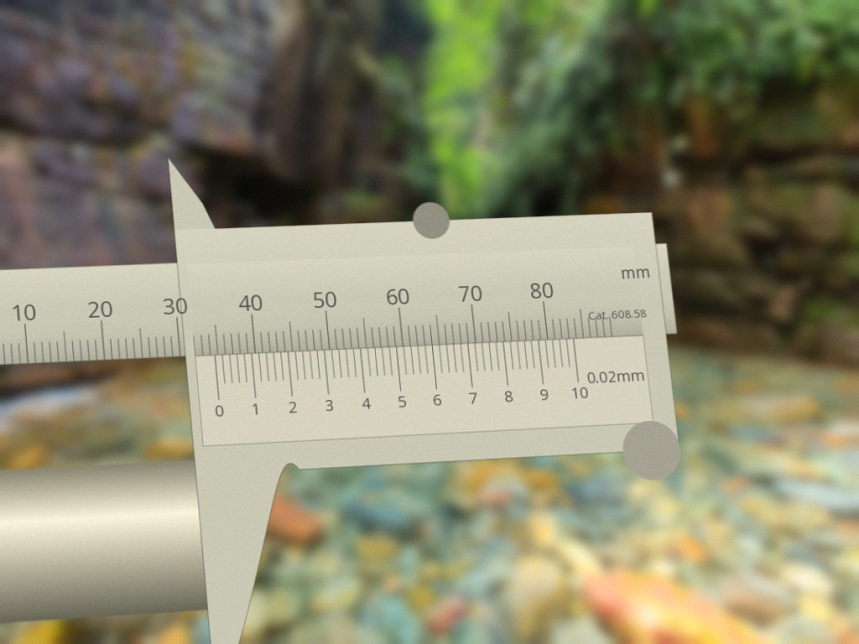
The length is 34.6,mm
